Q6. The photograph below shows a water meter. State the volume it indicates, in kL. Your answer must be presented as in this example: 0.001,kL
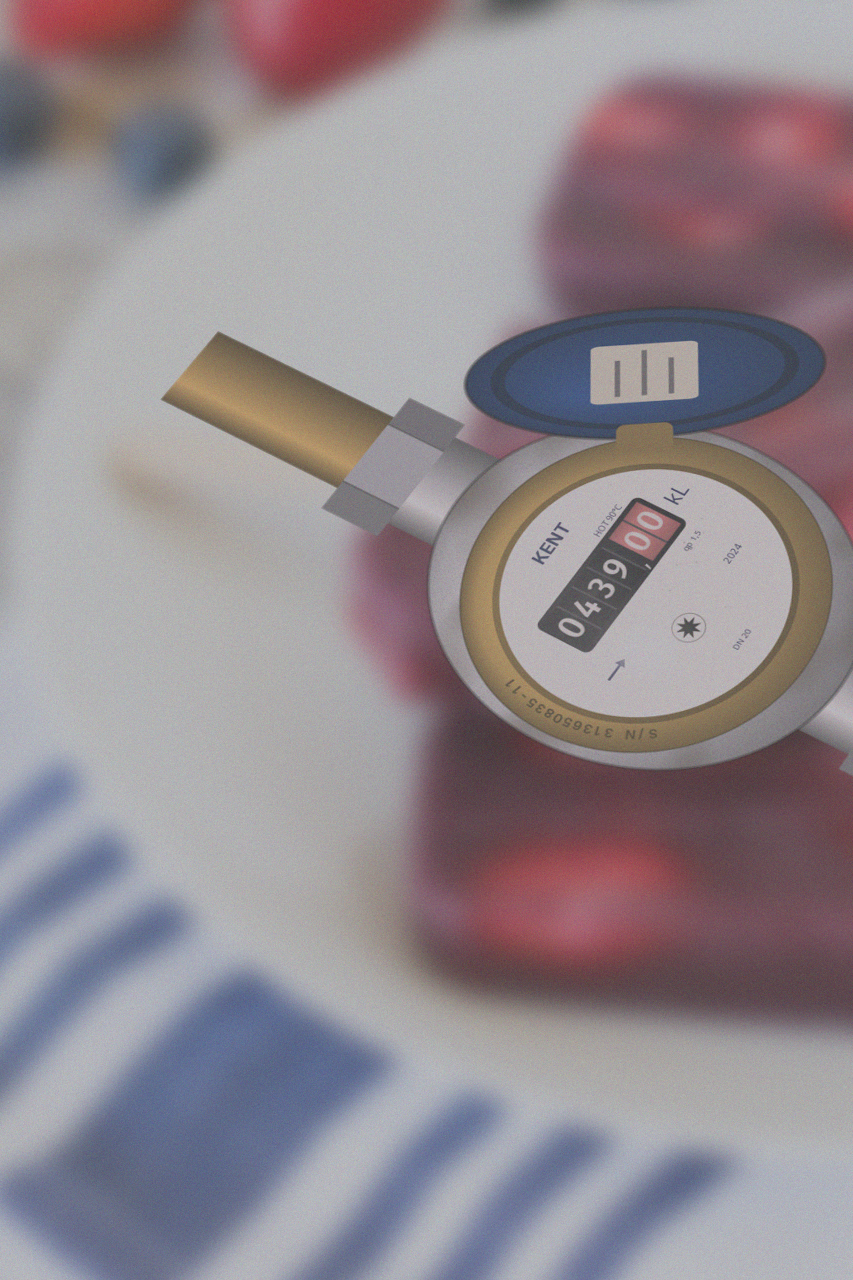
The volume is 439.00,kL
